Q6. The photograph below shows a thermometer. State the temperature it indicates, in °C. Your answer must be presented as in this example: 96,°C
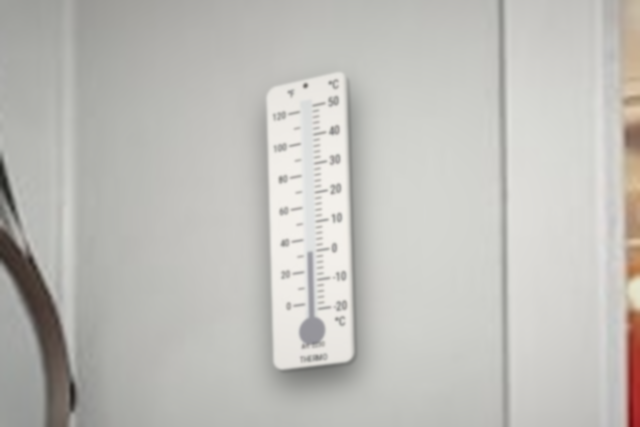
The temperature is 0,°C
